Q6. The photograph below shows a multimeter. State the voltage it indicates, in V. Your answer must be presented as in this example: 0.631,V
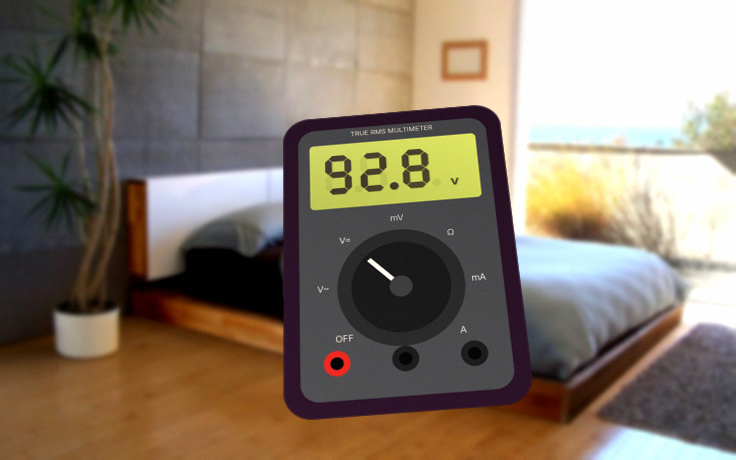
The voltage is 92.8,V
